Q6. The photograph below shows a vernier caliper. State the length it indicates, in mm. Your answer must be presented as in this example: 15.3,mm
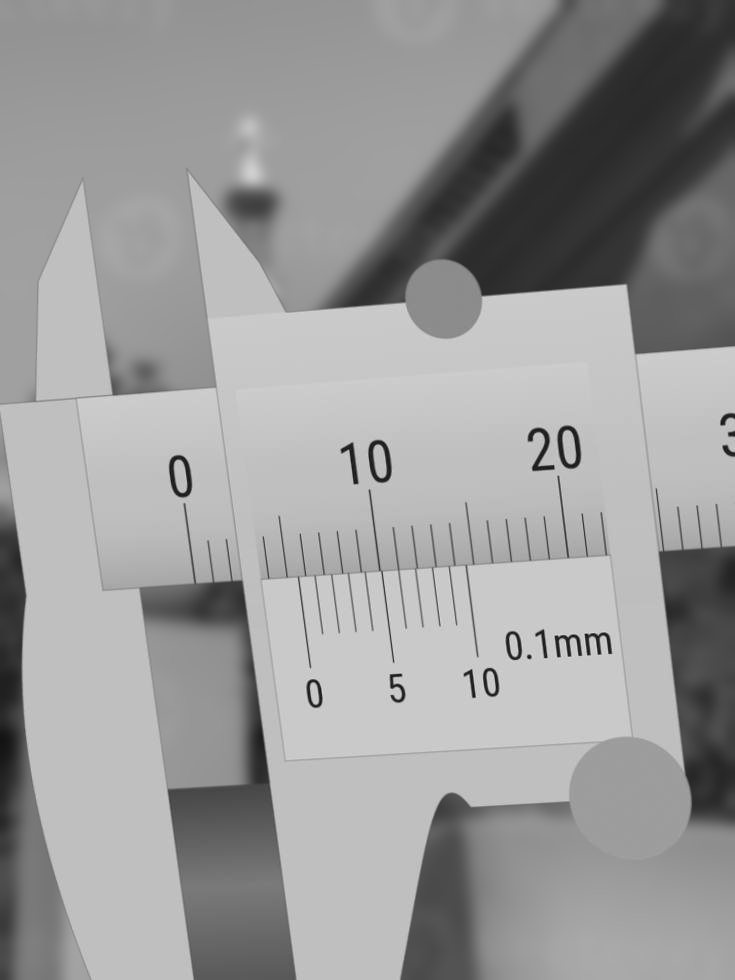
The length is 5.6,mm
